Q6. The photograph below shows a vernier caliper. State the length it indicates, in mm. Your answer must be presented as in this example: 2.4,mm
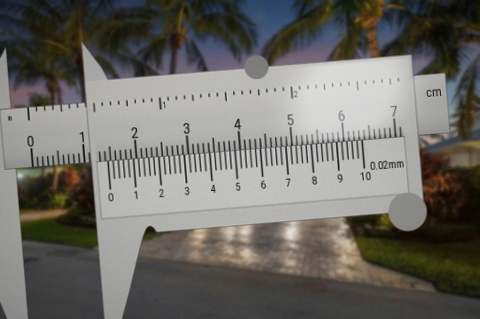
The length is 14.5,mm
